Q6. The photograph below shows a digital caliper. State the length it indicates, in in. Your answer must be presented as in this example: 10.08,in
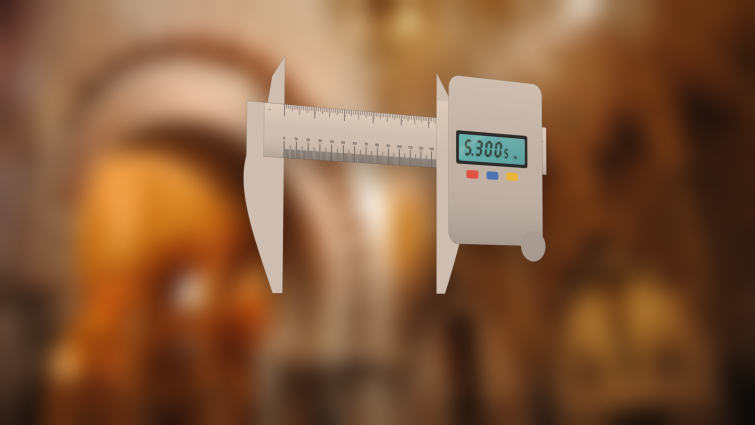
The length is 5.3005,in
